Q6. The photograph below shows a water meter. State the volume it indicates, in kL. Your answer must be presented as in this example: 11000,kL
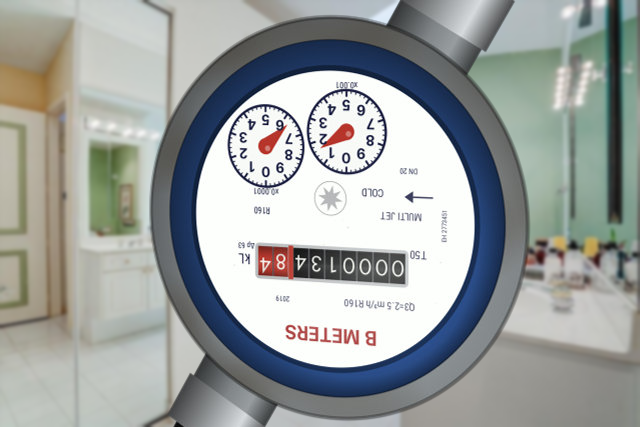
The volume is 134.8416,kL
